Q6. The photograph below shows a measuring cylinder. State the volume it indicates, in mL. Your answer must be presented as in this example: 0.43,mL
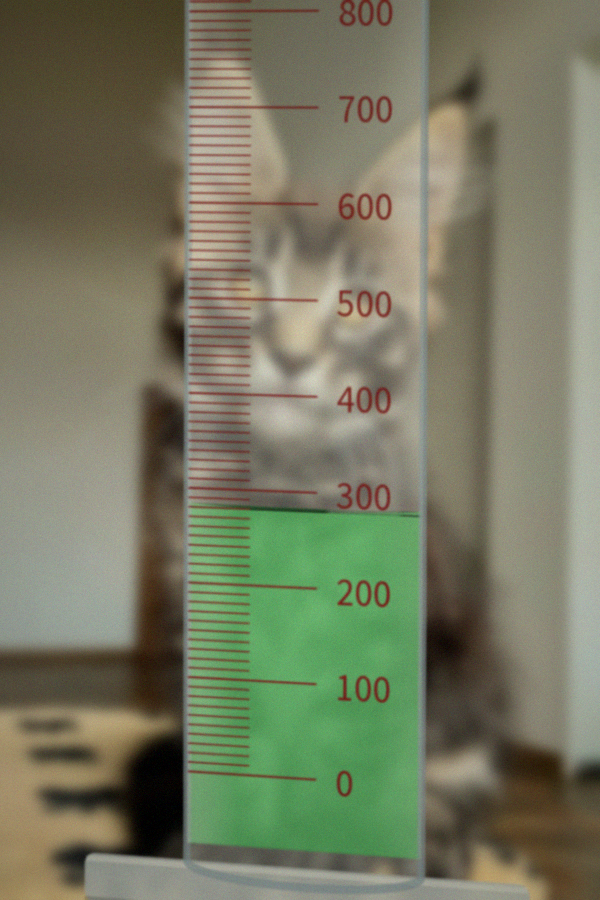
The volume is 280,mL
